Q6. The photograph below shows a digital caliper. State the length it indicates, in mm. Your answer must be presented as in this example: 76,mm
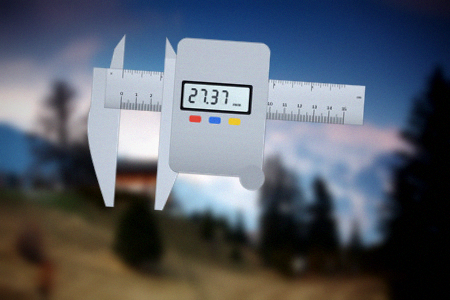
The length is 27.37,mm
